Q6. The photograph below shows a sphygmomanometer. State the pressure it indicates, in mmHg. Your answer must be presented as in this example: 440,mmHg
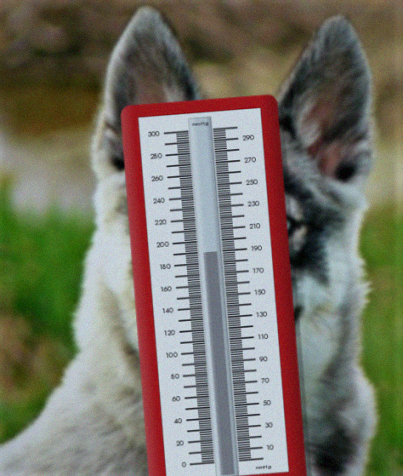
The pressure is 190,mmHg
